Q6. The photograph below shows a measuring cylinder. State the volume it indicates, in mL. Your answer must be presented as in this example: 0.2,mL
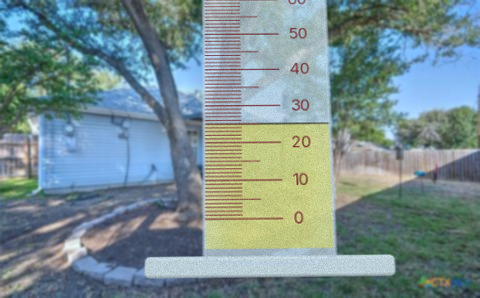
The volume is 25,mL
